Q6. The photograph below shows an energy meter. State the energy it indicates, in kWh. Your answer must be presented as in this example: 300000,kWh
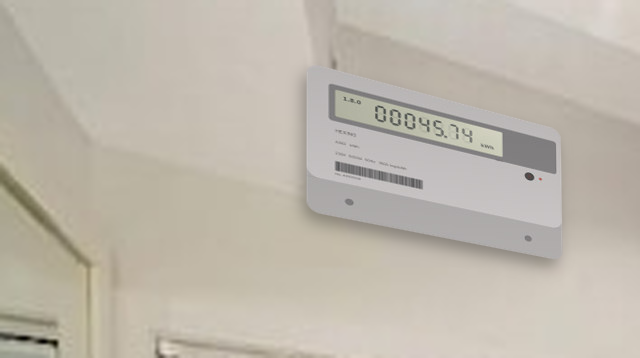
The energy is 45.74,kWh
